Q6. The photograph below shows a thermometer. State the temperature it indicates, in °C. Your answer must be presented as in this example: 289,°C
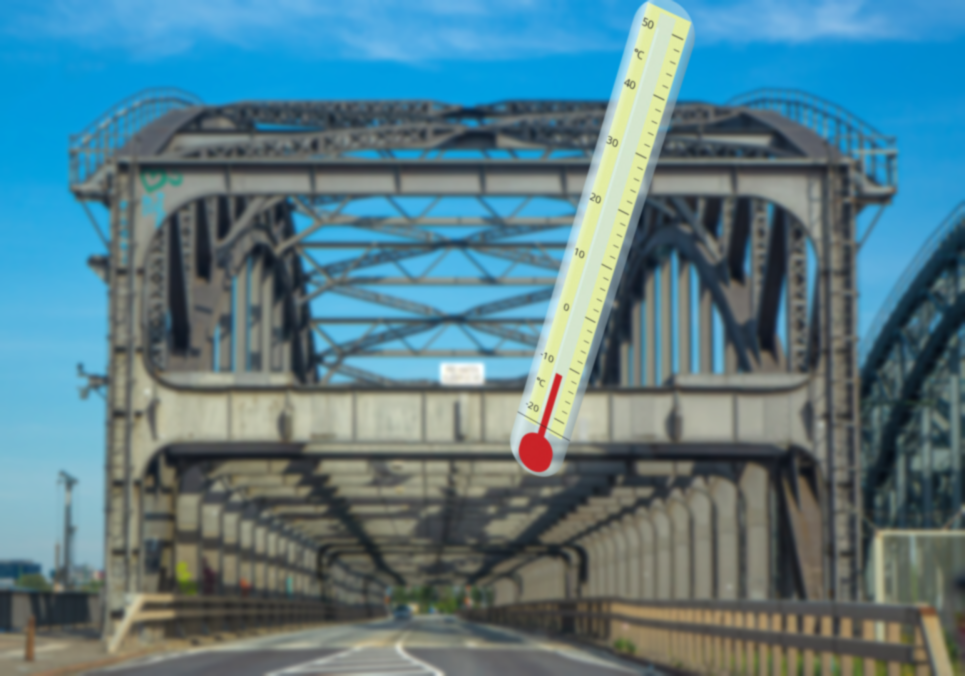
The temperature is -12,°C
